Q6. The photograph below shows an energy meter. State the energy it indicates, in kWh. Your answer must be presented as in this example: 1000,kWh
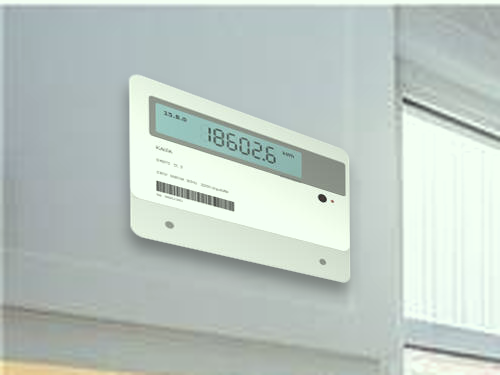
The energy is 18602.6,kWh
